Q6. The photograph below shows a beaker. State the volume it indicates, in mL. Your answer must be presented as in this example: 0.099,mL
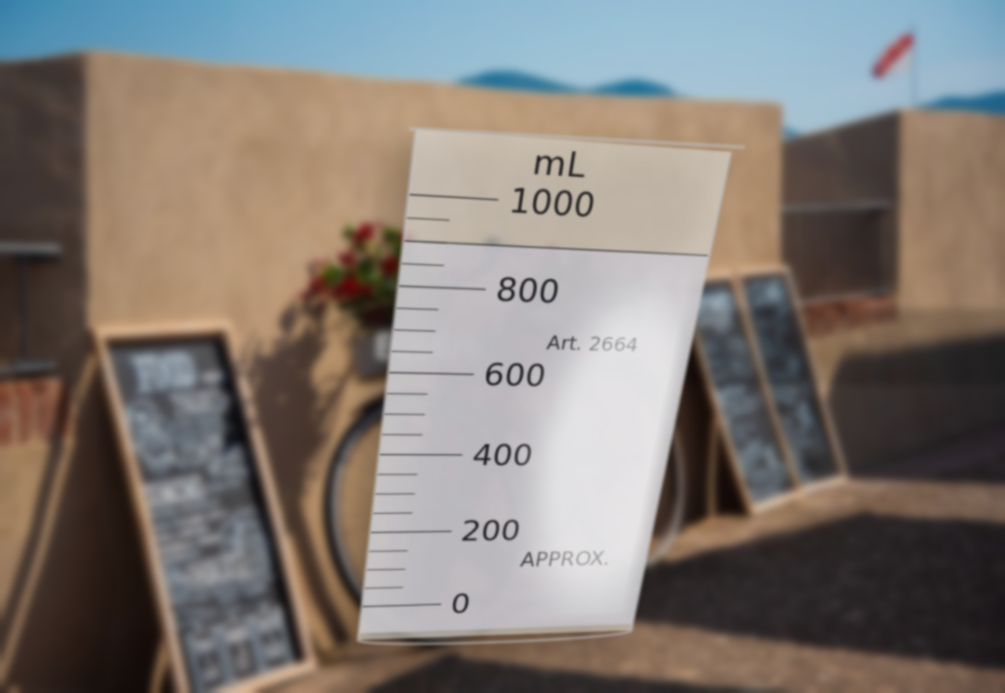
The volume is 900,mL
